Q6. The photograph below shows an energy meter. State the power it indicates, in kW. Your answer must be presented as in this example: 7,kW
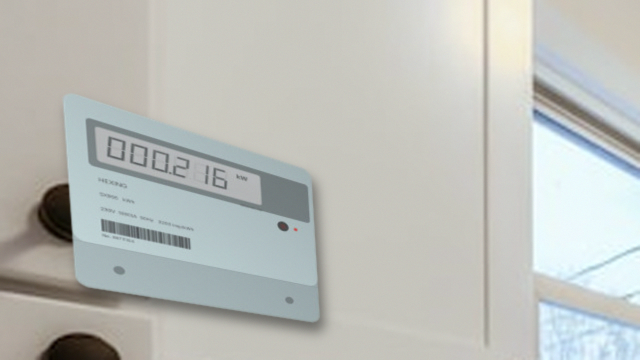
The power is 0.216,kW
